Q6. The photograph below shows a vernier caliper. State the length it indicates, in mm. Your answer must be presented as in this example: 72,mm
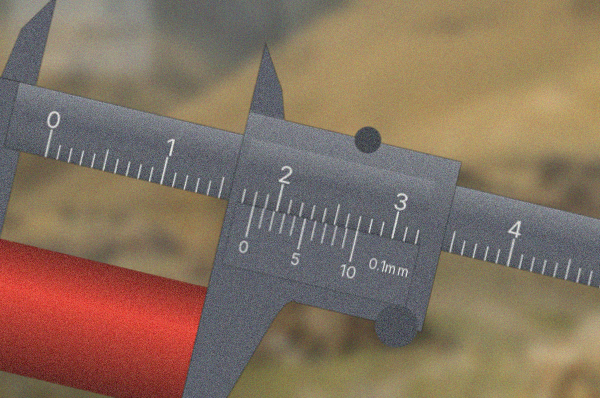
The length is 18.0,mm
